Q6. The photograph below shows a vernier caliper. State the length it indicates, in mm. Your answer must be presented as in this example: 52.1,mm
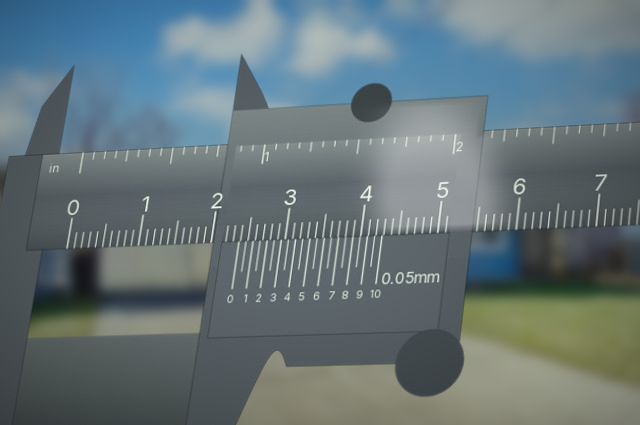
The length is 23.8,mm
